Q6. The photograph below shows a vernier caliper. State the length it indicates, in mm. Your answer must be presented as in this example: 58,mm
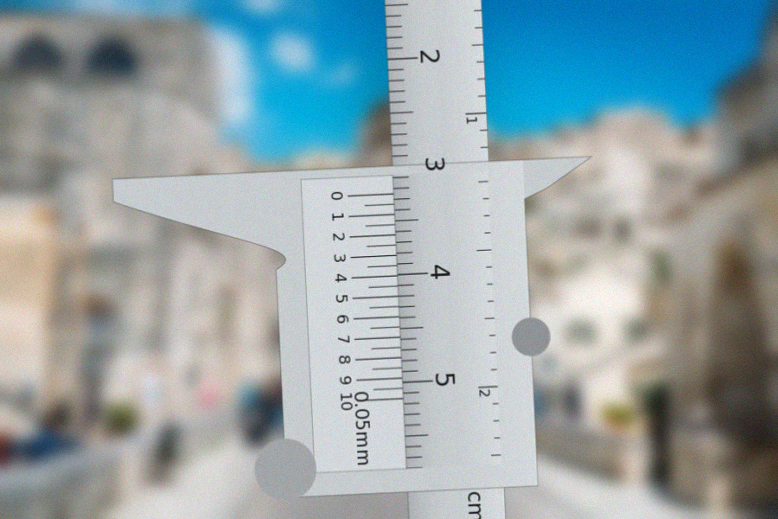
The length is 32.5,mm
